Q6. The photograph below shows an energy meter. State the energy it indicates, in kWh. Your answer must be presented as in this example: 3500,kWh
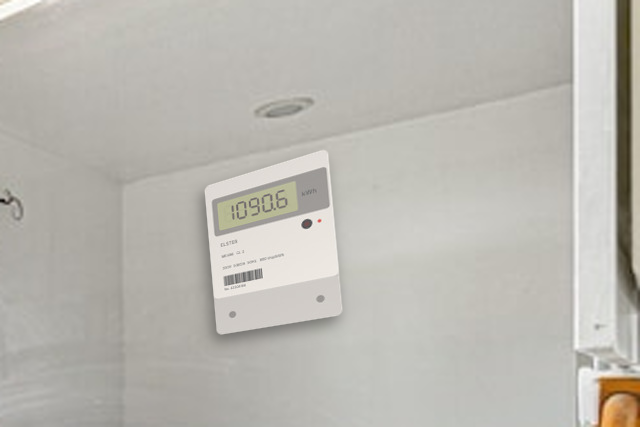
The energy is 1090.6,kWh
